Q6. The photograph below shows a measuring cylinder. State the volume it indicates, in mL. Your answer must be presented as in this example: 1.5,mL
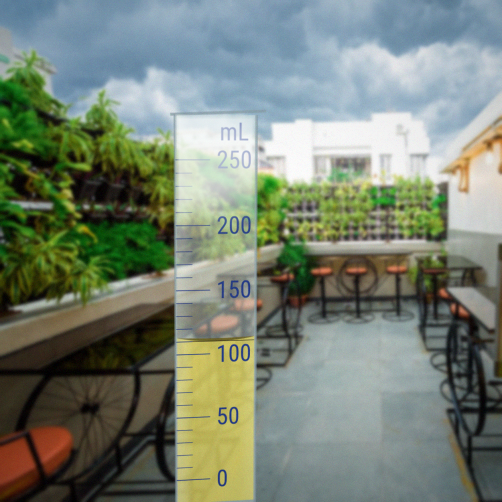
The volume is 110,mL
